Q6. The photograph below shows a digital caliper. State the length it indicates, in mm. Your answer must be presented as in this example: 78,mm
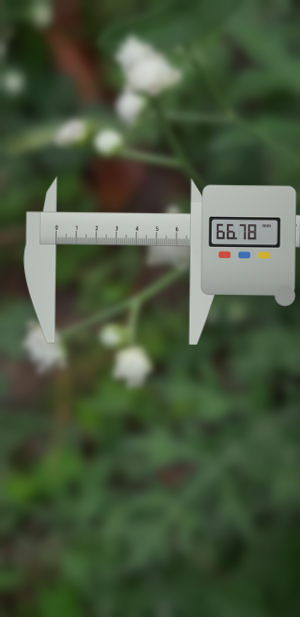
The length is 66.78,mm
